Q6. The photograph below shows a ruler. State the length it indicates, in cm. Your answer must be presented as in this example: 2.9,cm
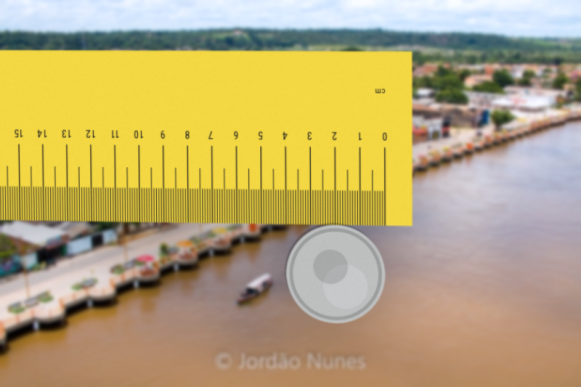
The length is 4,cm
